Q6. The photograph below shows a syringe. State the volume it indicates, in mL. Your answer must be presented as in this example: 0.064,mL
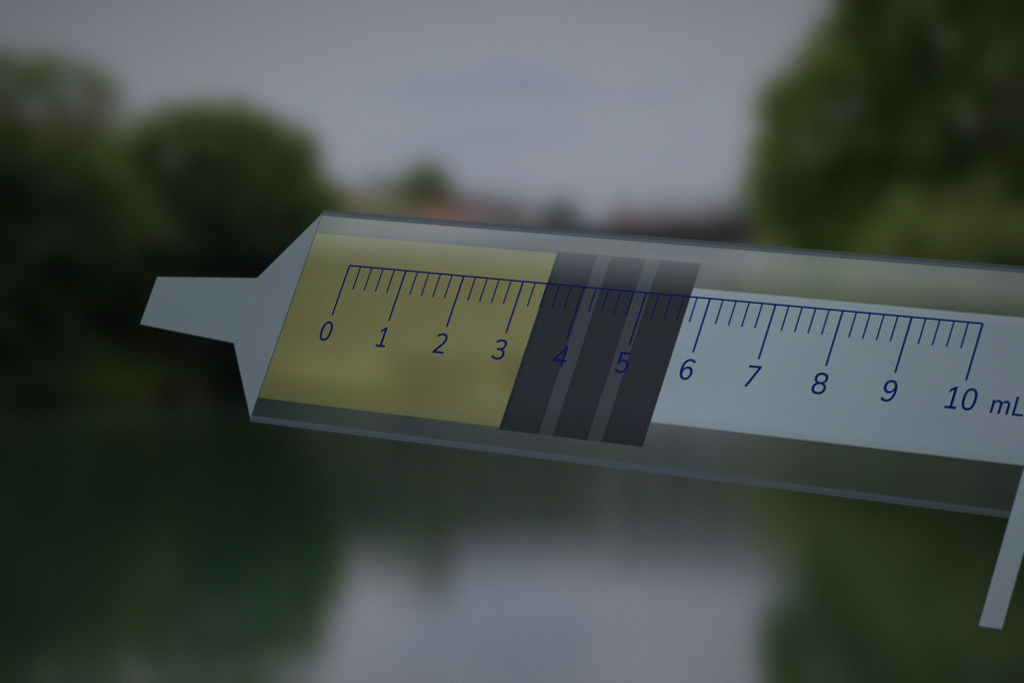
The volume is 3.4,mL
